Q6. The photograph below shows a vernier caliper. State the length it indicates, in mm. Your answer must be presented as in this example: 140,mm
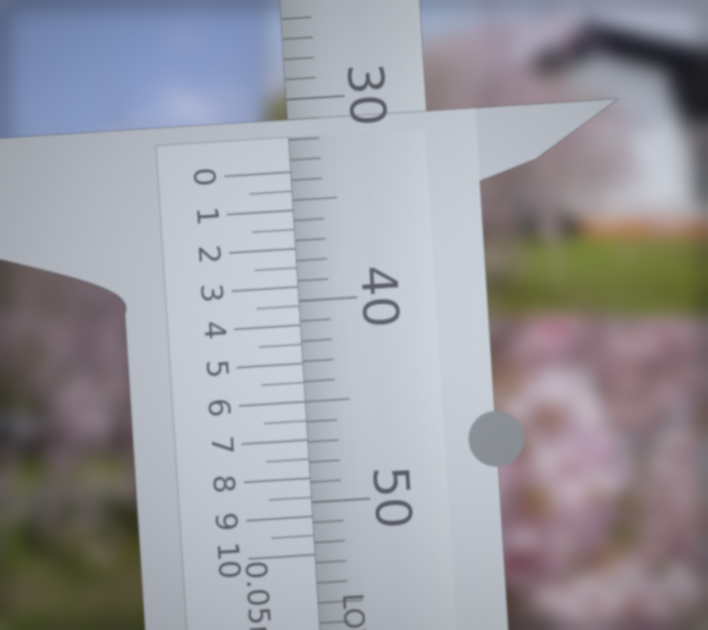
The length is 33.6,mm
